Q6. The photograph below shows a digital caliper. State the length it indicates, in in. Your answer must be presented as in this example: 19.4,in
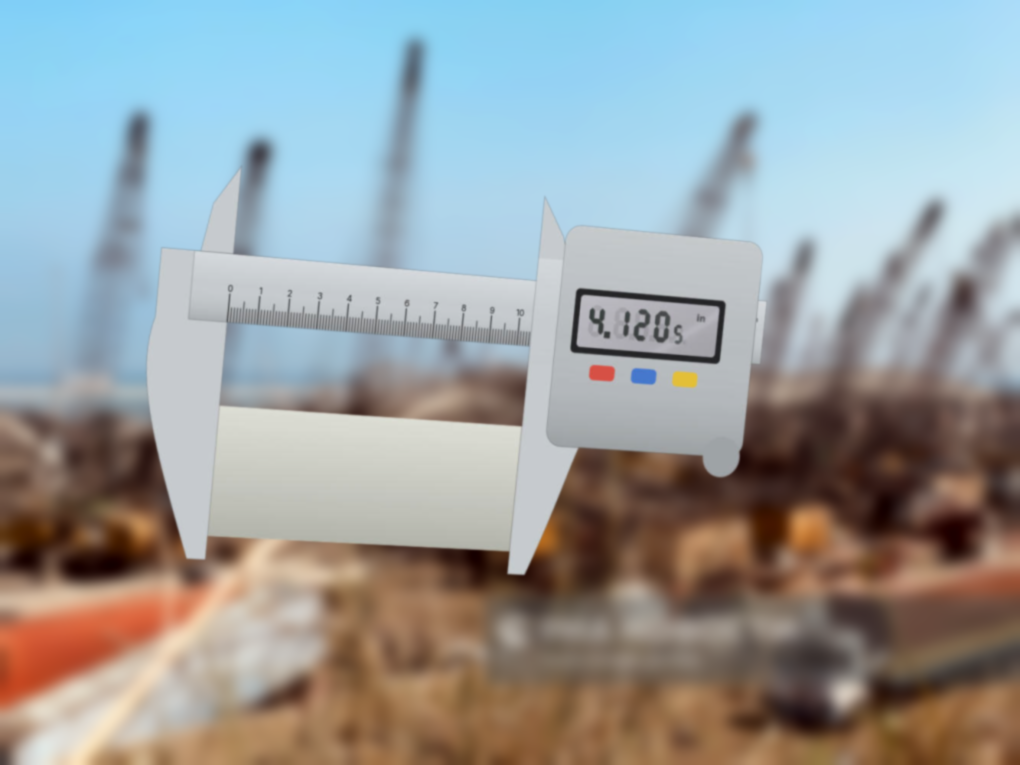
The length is 4.1205,in
